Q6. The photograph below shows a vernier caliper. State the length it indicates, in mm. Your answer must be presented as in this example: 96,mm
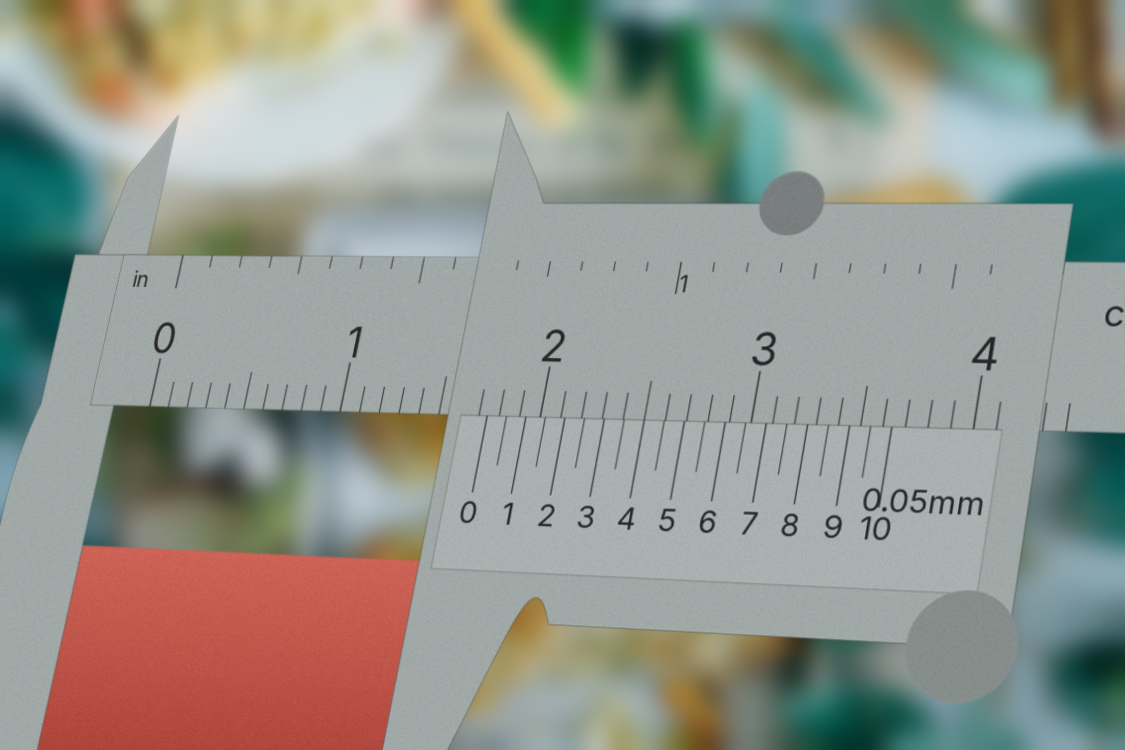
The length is 17.4,mm
